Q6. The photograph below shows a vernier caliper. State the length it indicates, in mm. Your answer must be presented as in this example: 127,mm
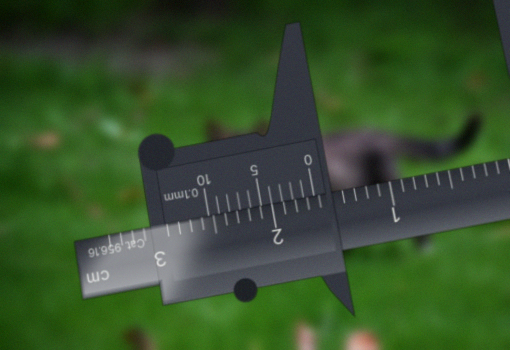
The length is 16.4,mm
